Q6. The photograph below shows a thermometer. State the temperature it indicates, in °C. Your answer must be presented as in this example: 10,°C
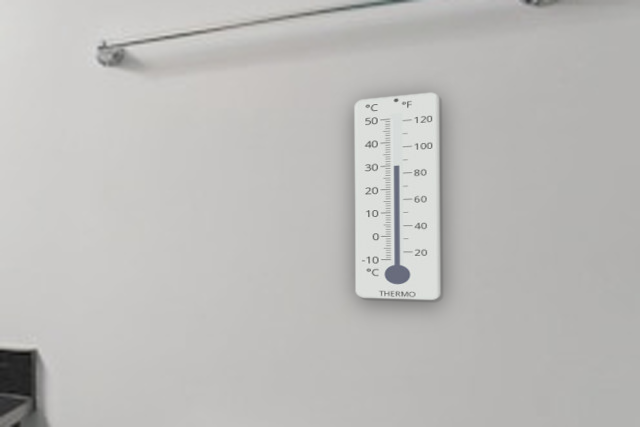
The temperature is 30,°C
